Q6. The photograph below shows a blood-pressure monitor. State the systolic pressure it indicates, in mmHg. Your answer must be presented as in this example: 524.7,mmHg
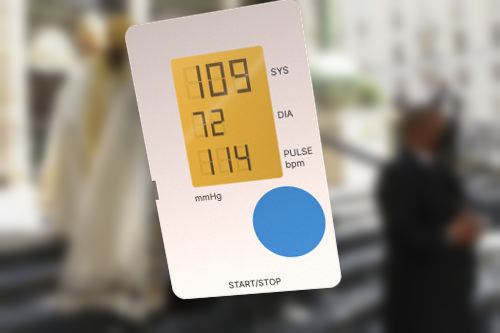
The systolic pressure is 109,mmHg
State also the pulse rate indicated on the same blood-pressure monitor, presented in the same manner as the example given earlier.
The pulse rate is 114,bpm
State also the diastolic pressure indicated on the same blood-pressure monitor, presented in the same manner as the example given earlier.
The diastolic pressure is 72,mmHg
